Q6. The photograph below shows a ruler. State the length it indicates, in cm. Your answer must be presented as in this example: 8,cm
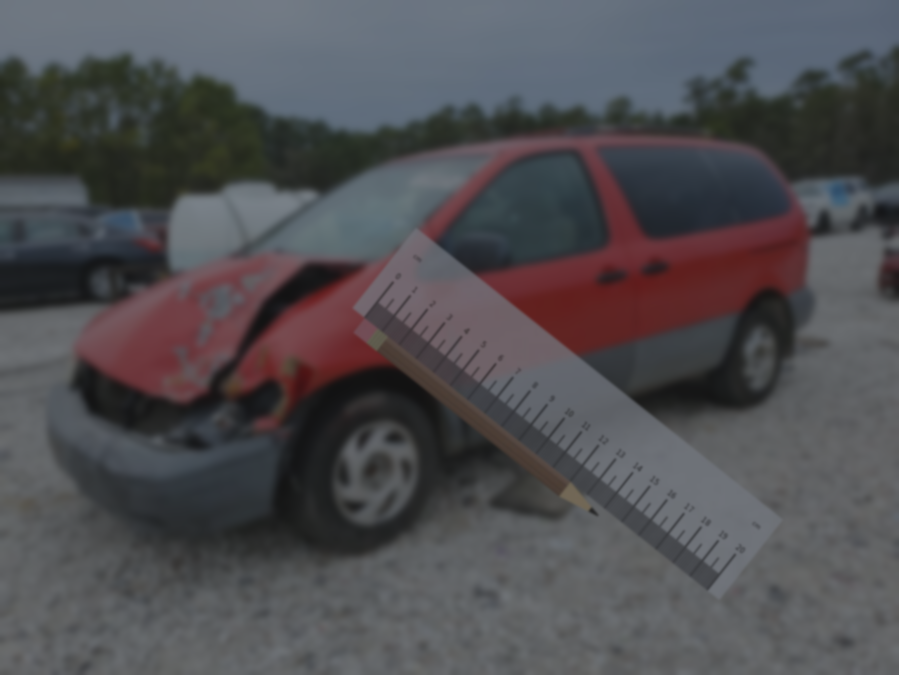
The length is 14,cm
